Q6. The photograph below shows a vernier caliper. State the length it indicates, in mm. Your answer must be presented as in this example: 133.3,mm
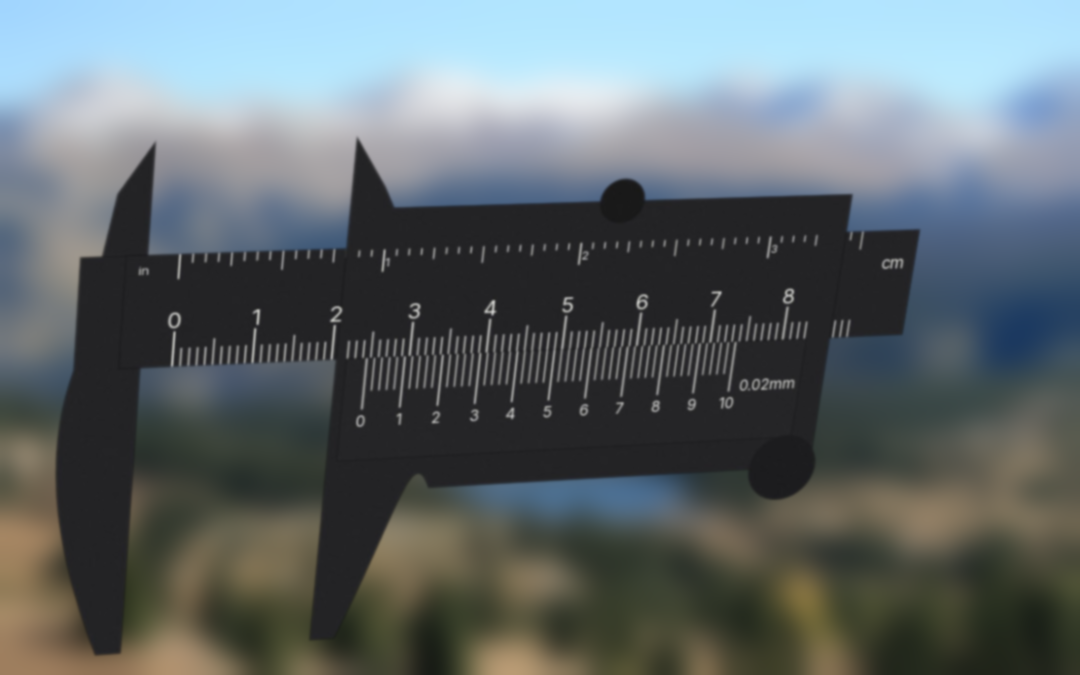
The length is 24.5,mm
